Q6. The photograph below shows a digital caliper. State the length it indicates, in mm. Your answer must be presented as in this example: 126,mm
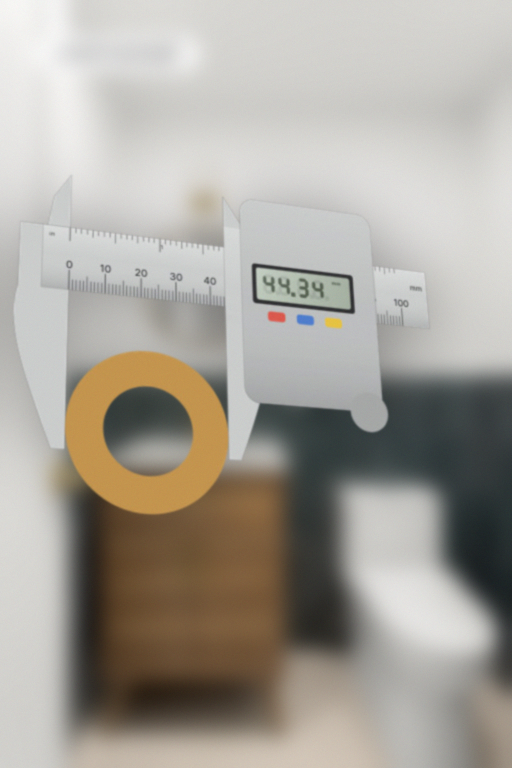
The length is 44.34,mm
